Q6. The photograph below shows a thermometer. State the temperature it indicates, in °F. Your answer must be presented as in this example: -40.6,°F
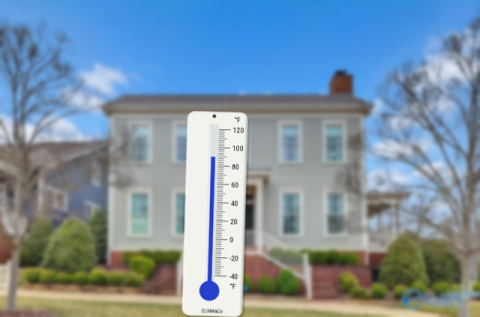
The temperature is 90,°F
